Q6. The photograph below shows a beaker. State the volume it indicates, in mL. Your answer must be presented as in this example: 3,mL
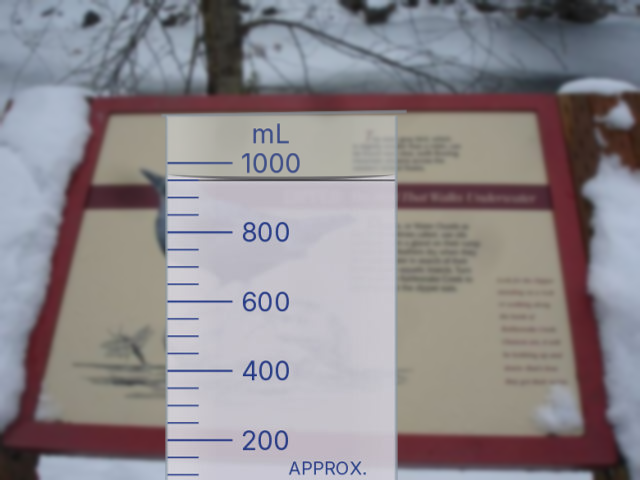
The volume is 950,mL
